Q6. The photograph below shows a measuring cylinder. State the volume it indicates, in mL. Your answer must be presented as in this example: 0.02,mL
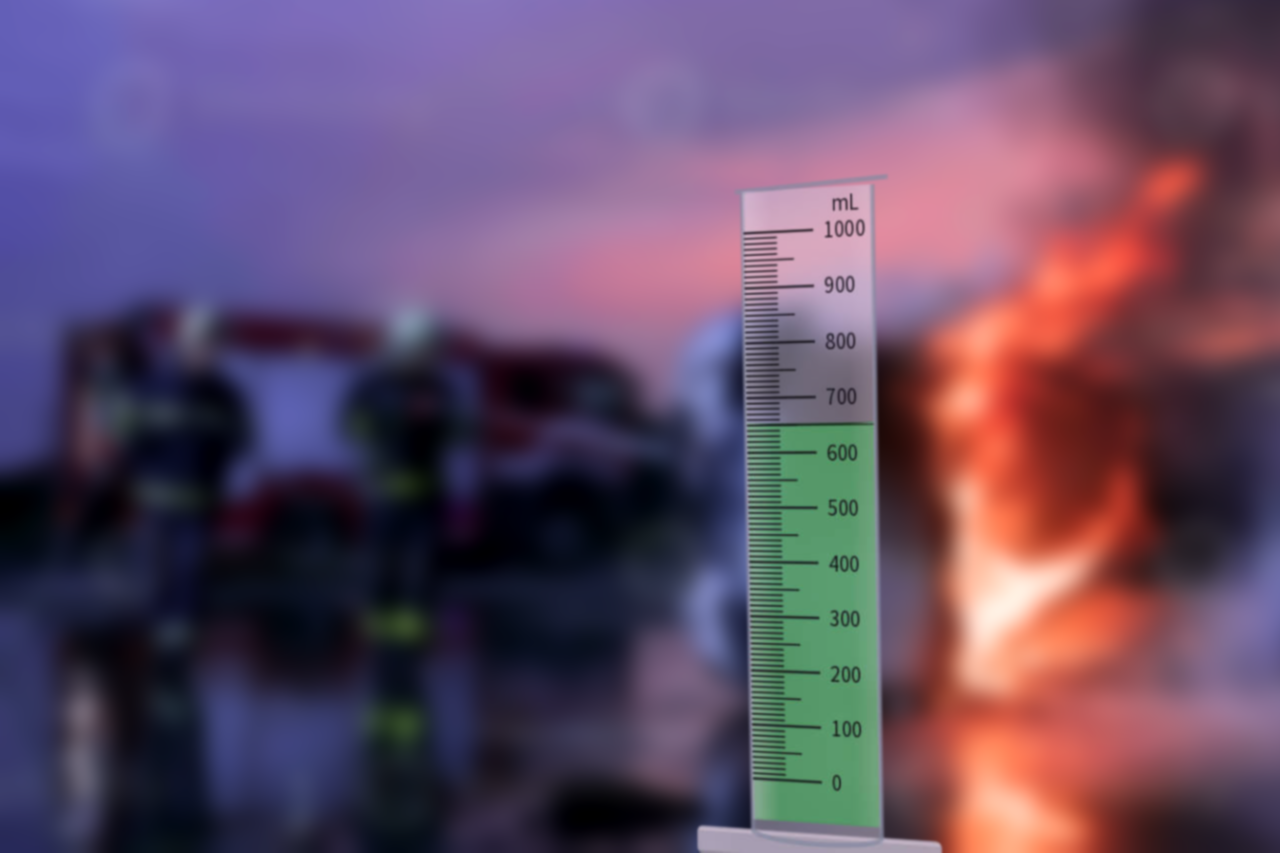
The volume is 650,mL
